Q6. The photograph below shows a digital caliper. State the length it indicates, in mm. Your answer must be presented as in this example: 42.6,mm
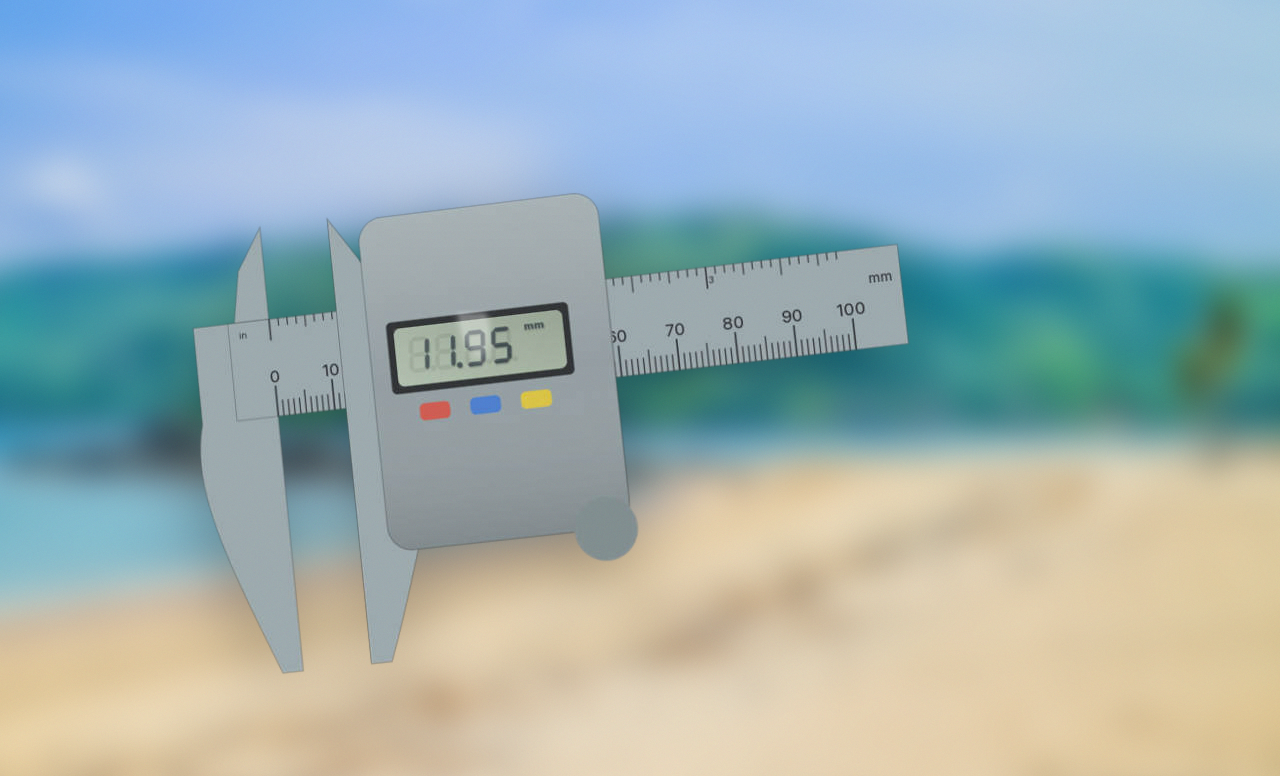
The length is 11.95,mm
